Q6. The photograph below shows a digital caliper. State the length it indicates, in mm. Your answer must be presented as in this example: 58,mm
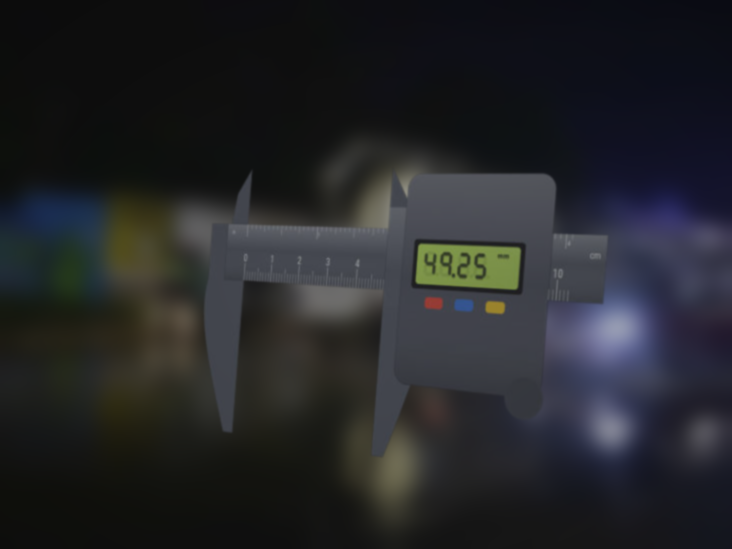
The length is 49.25,mm
